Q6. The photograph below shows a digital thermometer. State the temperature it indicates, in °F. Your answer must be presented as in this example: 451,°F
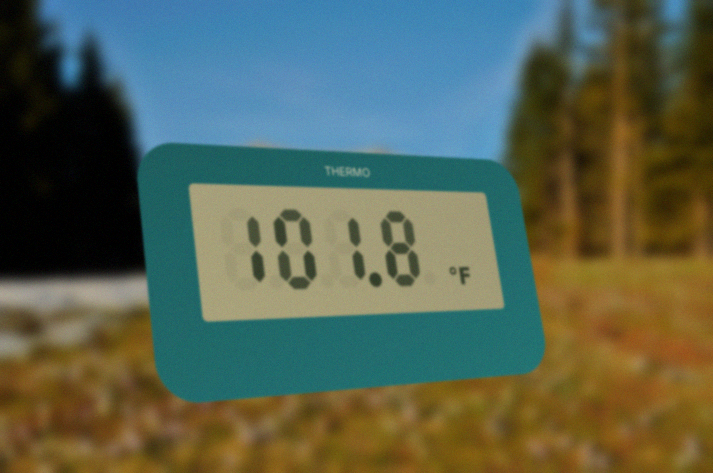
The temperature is 101.8,°F
